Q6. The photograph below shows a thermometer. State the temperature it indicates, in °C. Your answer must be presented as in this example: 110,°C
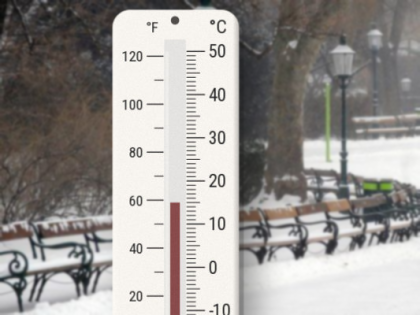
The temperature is 15,°C
